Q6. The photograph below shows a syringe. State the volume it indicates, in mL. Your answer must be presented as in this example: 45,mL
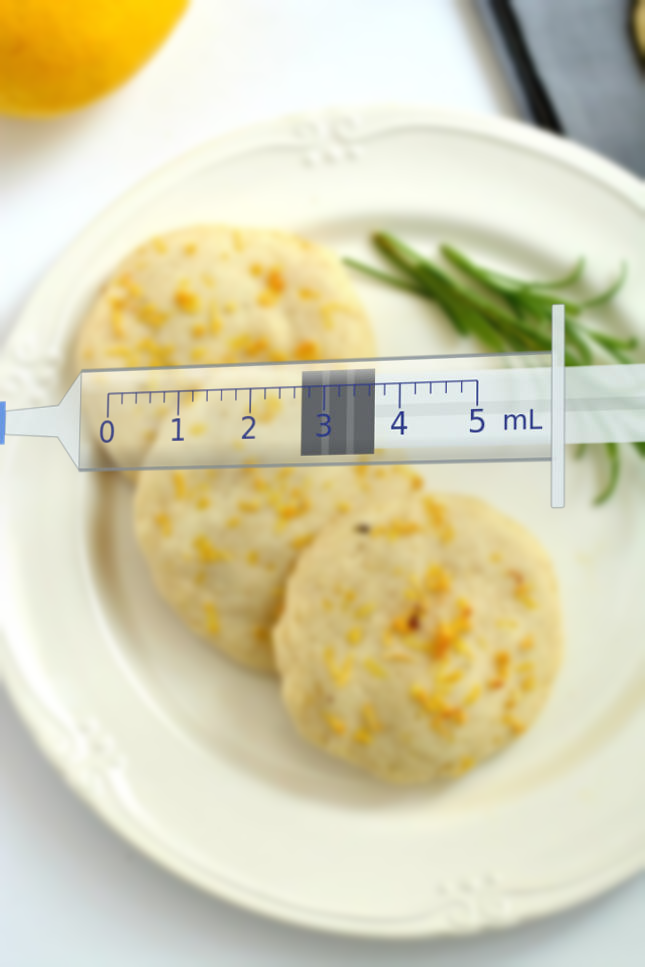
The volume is 2.7,mL
